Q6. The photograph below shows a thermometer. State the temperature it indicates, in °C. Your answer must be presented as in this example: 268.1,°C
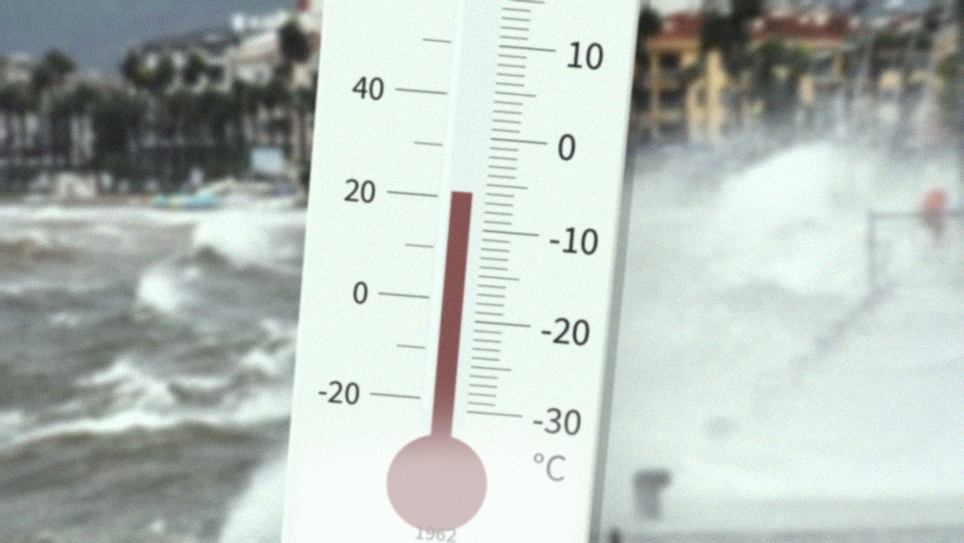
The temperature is -6,°C
